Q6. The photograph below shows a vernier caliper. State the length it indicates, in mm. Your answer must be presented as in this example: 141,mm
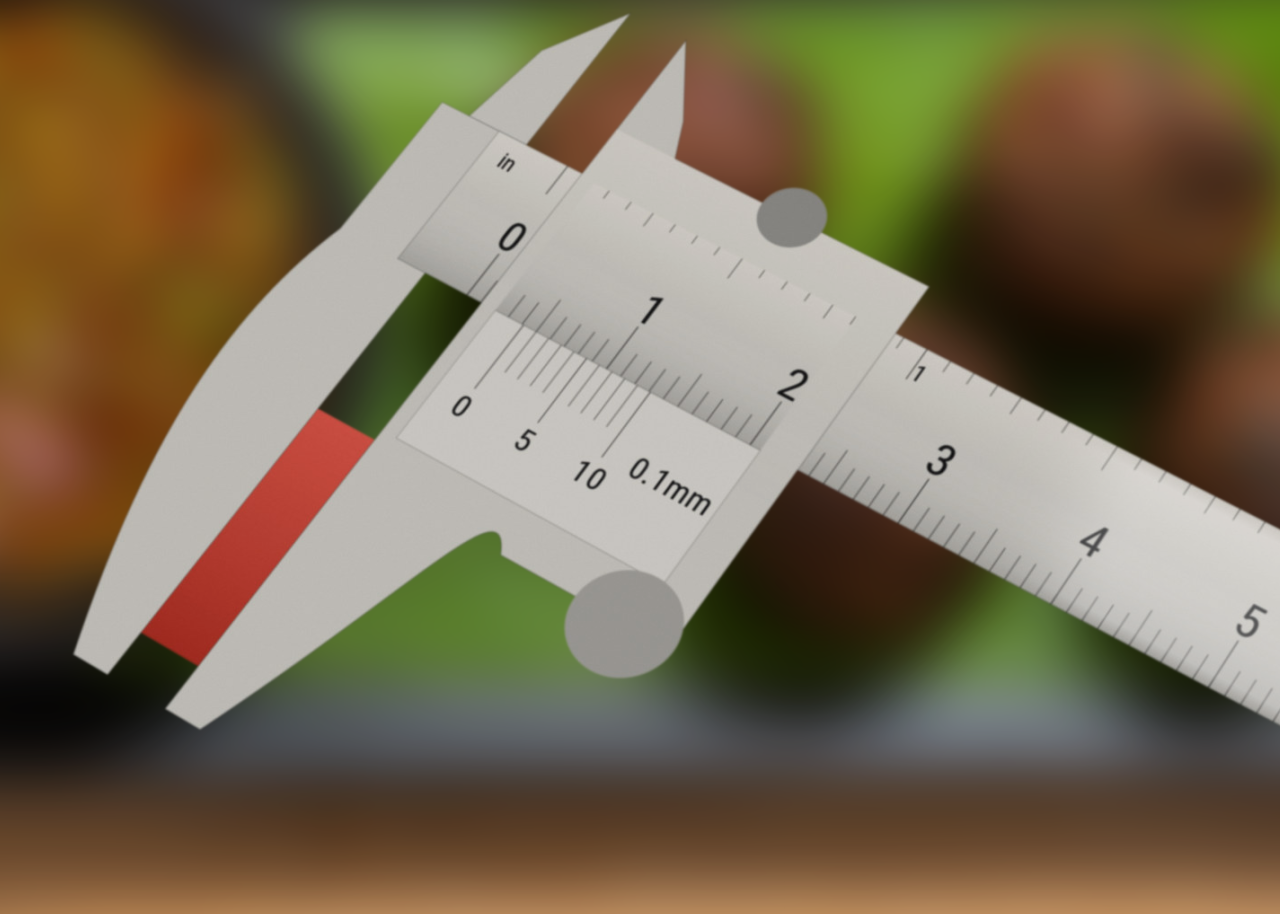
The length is 4.1,mm
